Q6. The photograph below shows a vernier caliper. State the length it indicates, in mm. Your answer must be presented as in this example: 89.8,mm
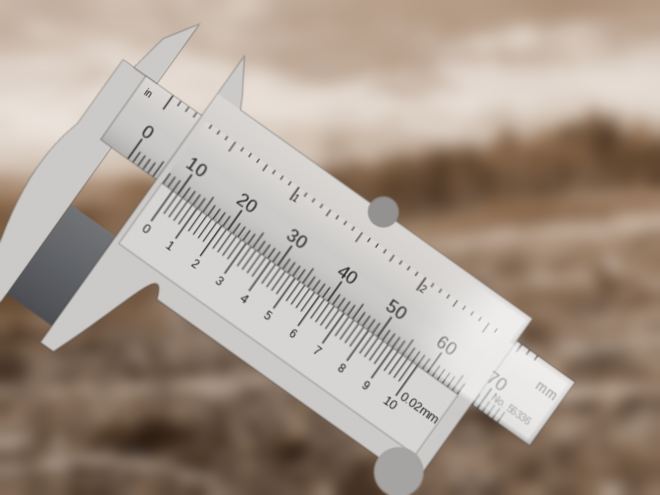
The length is 9.0,mm
